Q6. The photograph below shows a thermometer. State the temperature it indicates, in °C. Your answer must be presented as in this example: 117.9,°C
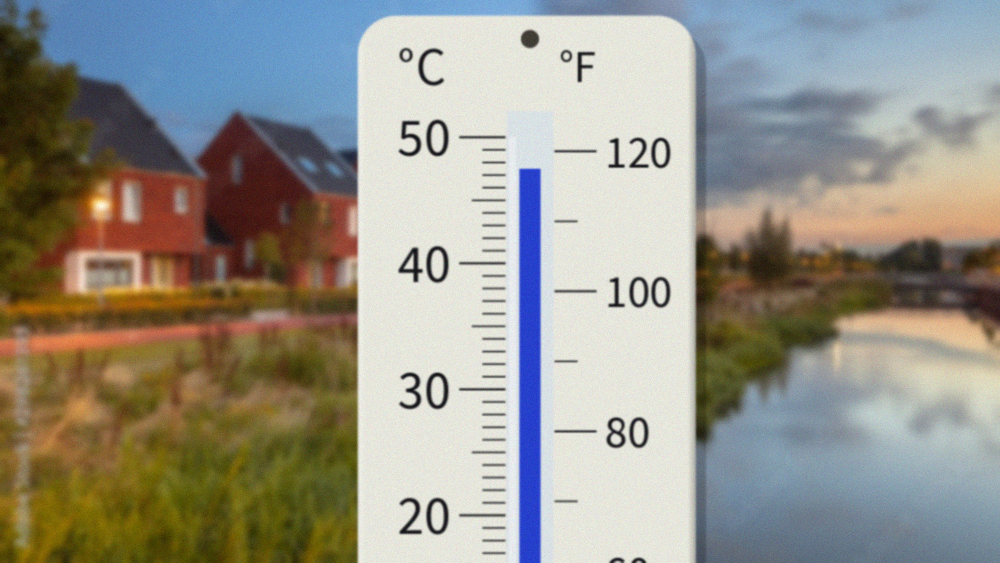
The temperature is 47.5,°C
